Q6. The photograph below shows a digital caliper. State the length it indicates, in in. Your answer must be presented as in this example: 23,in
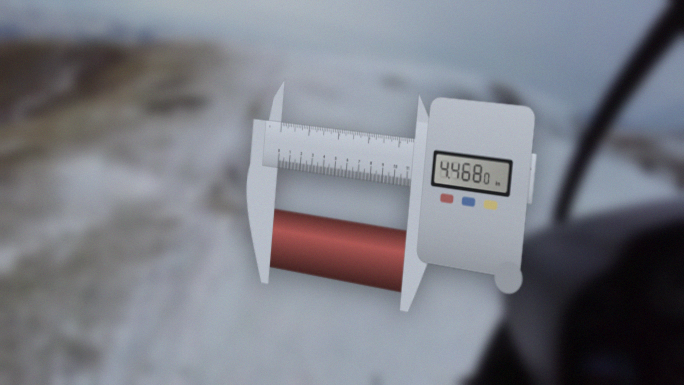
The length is 4.4680,in
